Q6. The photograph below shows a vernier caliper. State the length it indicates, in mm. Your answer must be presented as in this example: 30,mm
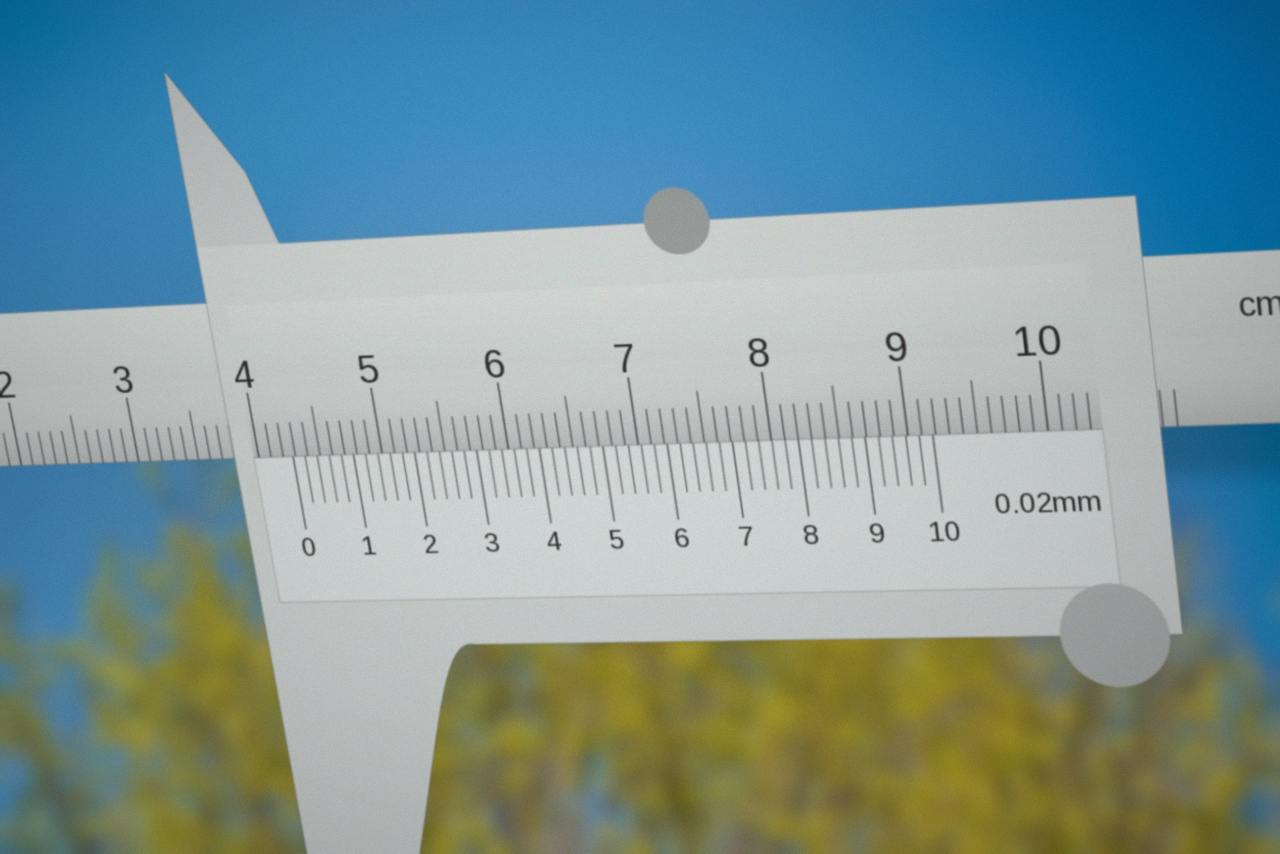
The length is 42.8,mm
